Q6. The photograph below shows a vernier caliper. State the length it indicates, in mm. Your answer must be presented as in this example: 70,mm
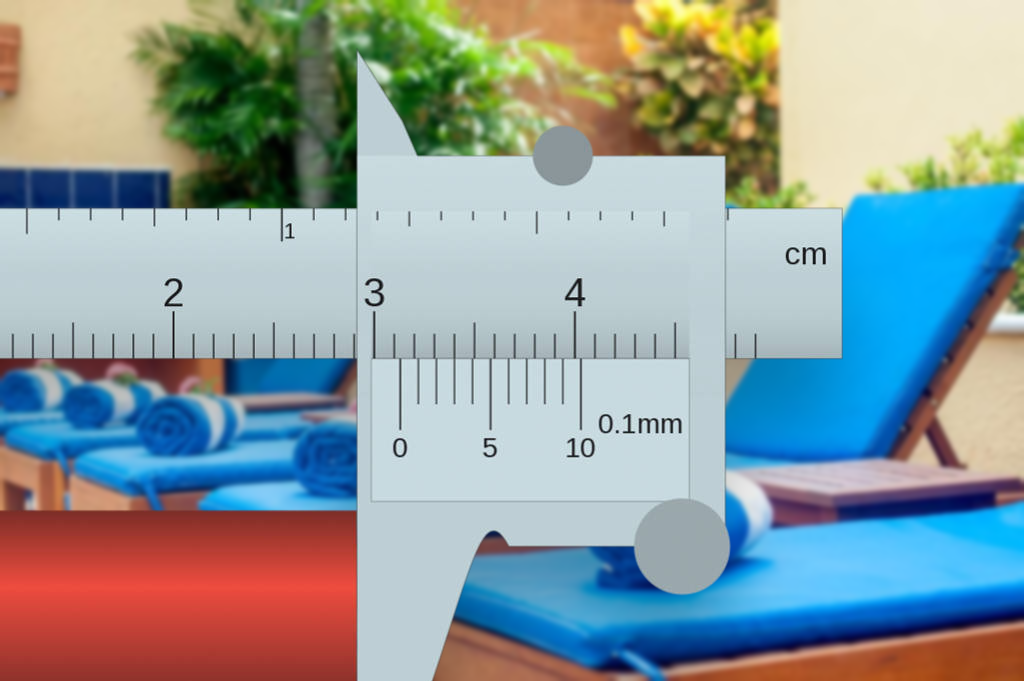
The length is 31.3,mm
